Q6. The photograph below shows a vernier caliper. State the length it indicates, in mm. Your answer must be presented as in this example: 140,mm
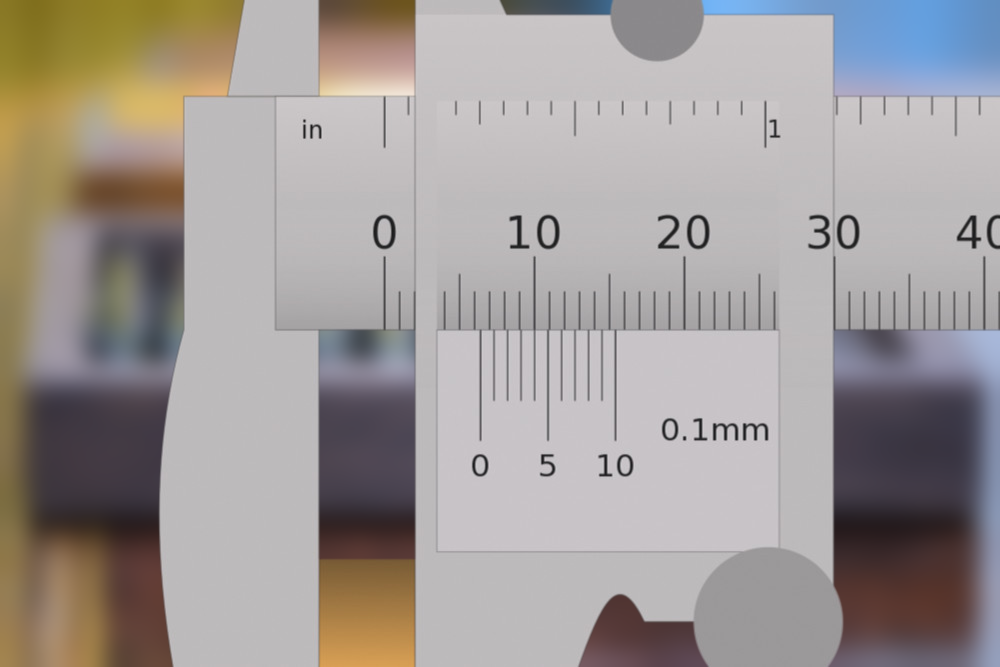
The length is 6.4,mm
